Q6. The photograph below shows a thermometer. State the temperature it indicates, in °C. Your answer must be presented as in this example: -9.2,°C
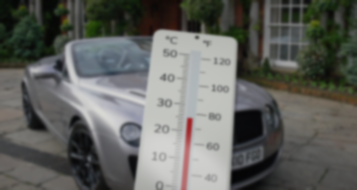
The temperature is 25,°C
